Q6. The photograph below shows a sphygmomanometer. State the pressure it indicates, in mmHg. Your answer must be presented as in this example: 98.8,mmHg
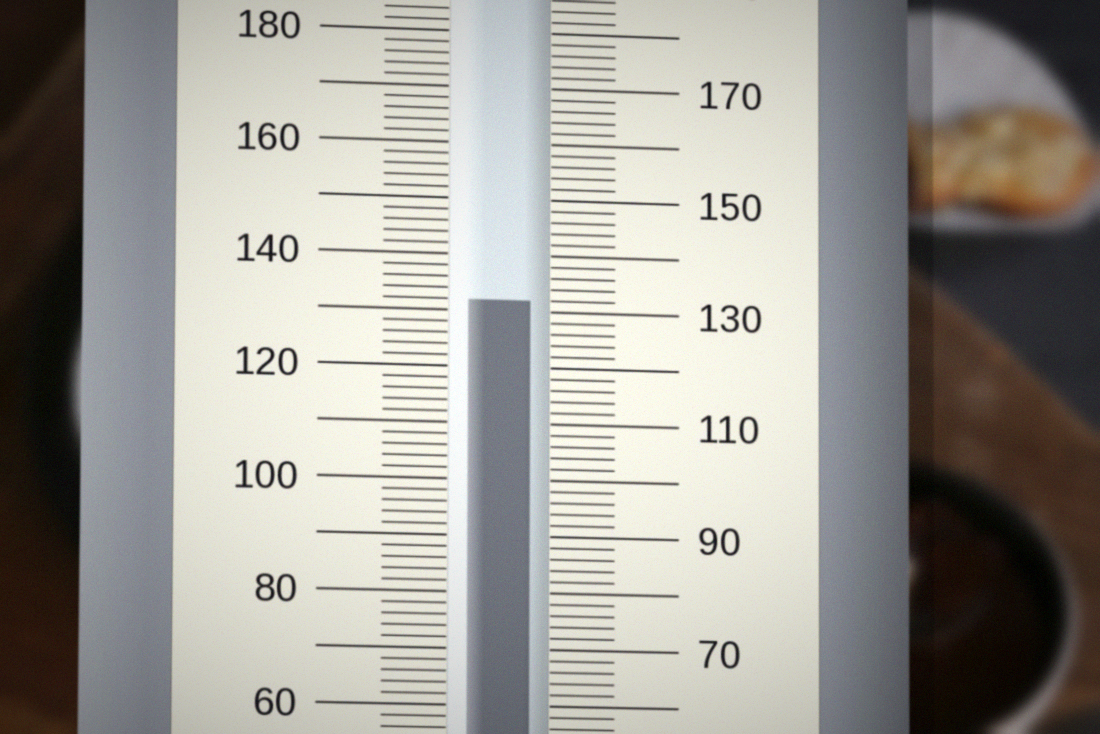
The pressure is 132,mmHg
